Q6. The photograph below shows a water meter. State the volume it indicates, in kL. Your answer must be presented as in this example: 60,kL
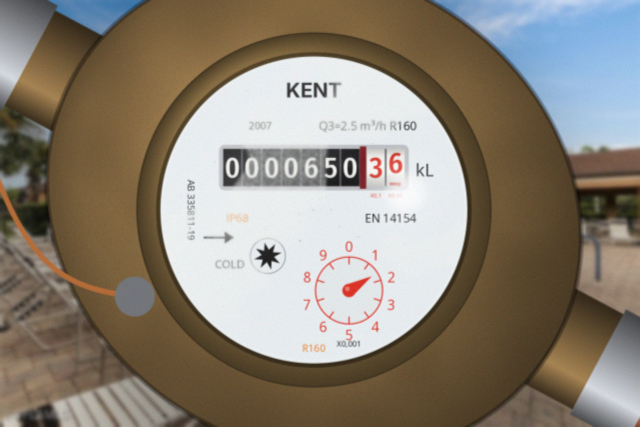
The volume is 650.361,kL
